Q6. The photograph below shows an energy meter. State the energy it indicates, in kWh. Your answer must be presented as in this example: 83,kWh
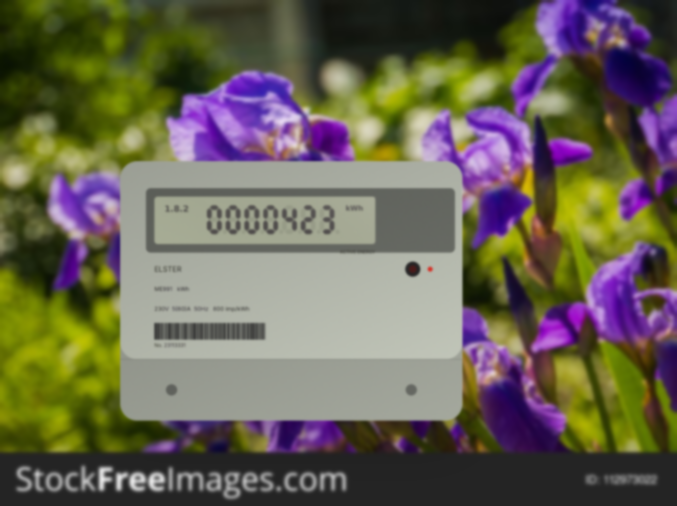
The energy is 423,kWh
